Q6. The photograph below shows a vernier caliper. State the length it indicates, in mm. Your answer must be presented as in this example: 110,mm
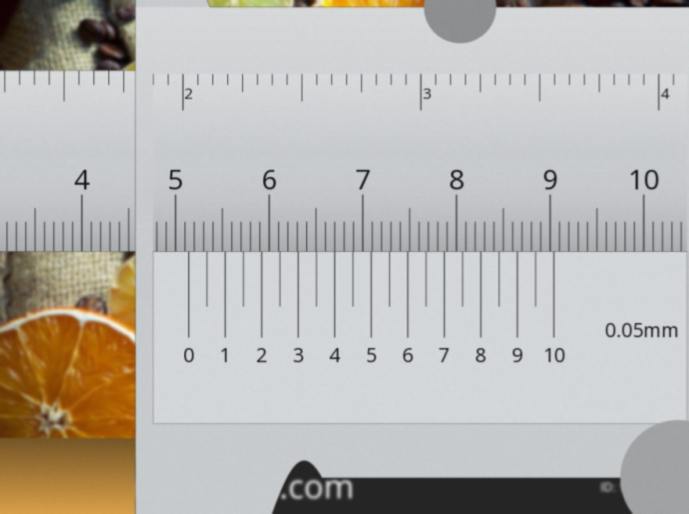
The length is 51.4,mm
